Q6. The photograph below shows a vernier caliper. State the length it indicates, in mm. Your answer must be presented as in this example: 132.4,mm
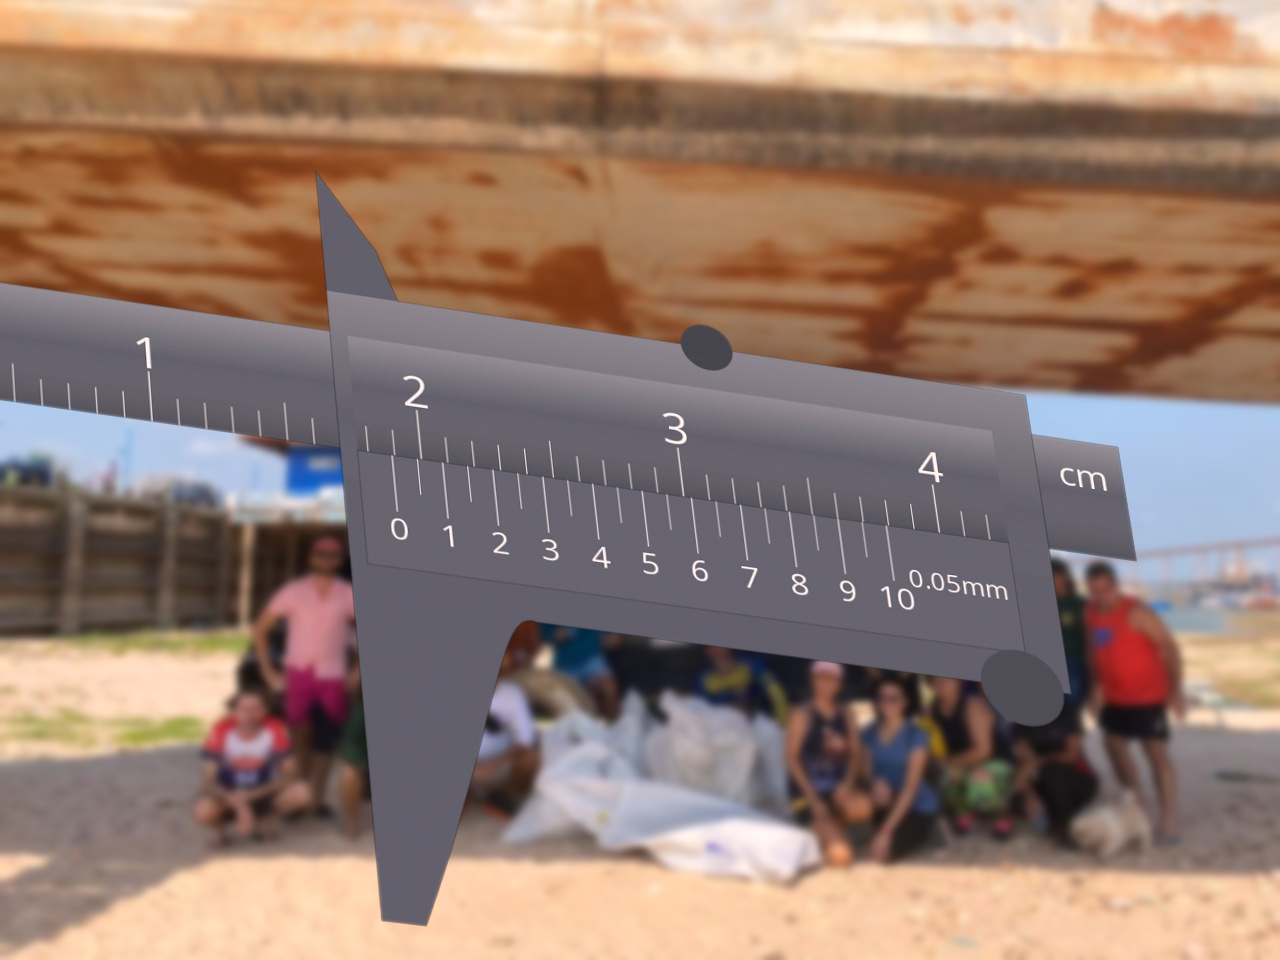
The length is 18.90,mm
